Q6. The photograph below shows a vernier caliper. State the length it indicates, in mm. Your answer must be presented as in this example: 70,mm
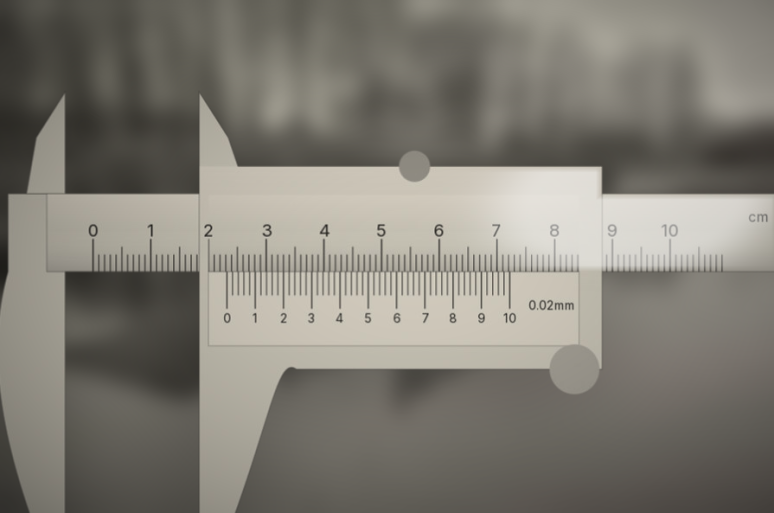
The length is 23.2,mm
